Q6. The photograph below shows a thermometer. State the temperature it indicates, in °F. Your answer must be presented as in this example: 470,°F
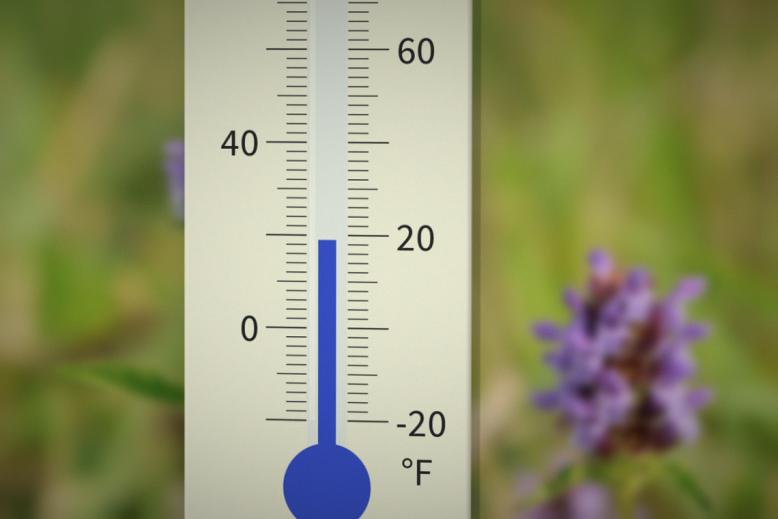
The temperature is 19,°F
